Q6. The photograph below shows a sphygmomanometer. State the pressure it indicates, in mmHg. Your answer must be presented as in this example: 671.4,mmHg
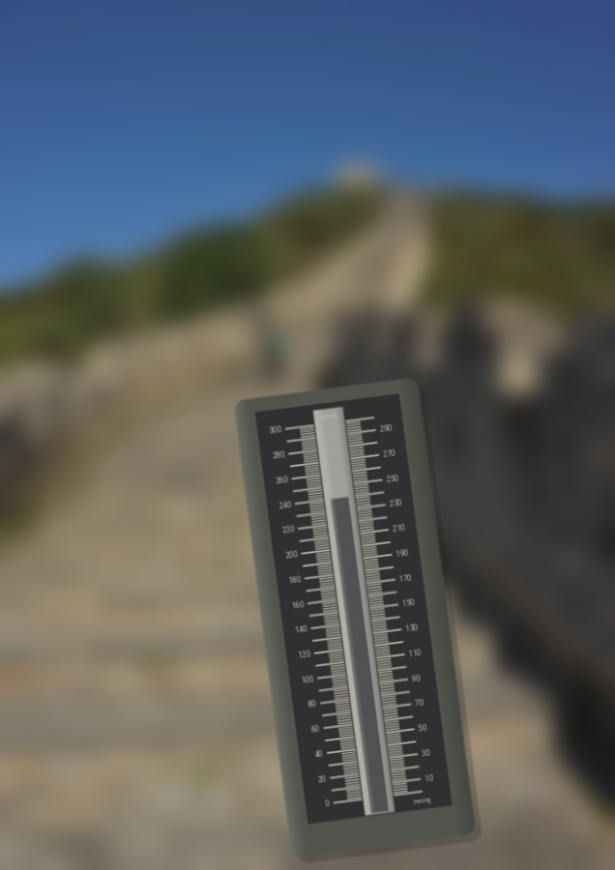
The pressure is 240,mmHg
